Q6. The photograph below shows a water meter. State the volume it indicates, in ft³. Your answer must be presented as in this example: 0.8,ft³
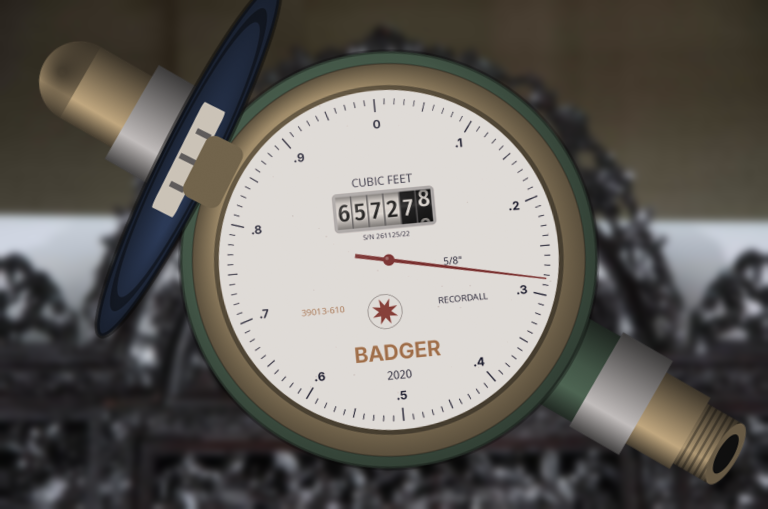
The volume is 657278.28,ft³
